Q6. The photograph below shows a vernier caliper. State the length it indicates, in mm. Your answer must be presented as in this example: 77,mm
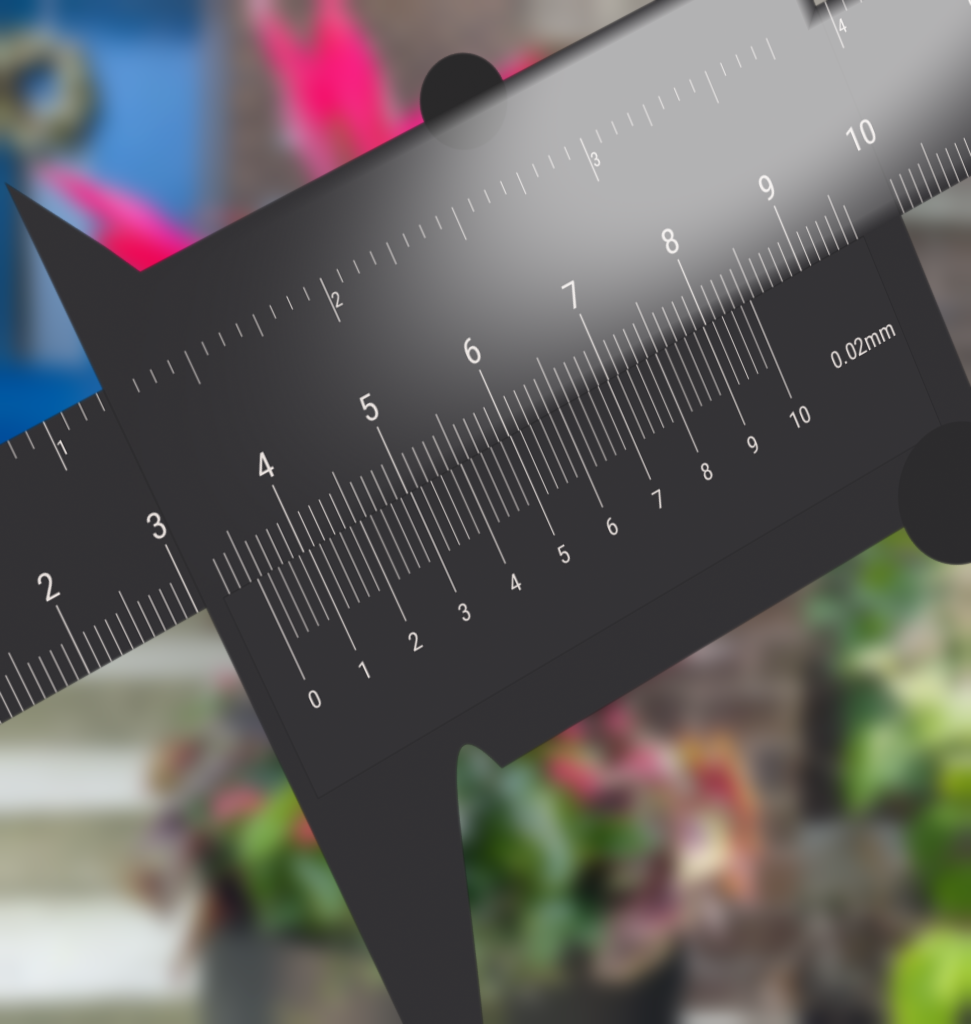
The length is 35.6,mm
